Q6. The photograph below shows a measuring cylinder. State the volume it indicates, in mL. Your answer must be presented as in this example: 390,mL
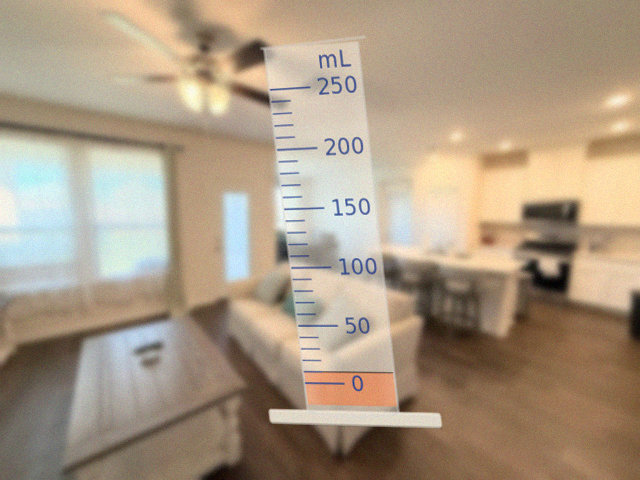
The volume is 10,mL
